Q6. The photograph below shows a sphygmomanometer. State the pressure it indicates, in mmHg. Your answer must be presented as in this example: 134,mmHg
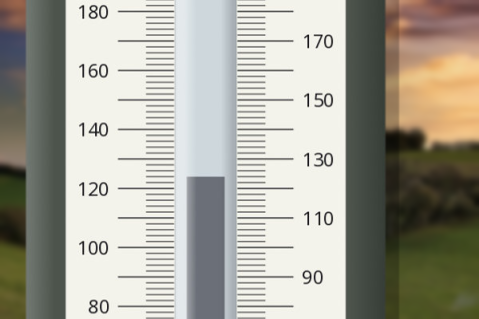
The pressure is 124,mmHg
